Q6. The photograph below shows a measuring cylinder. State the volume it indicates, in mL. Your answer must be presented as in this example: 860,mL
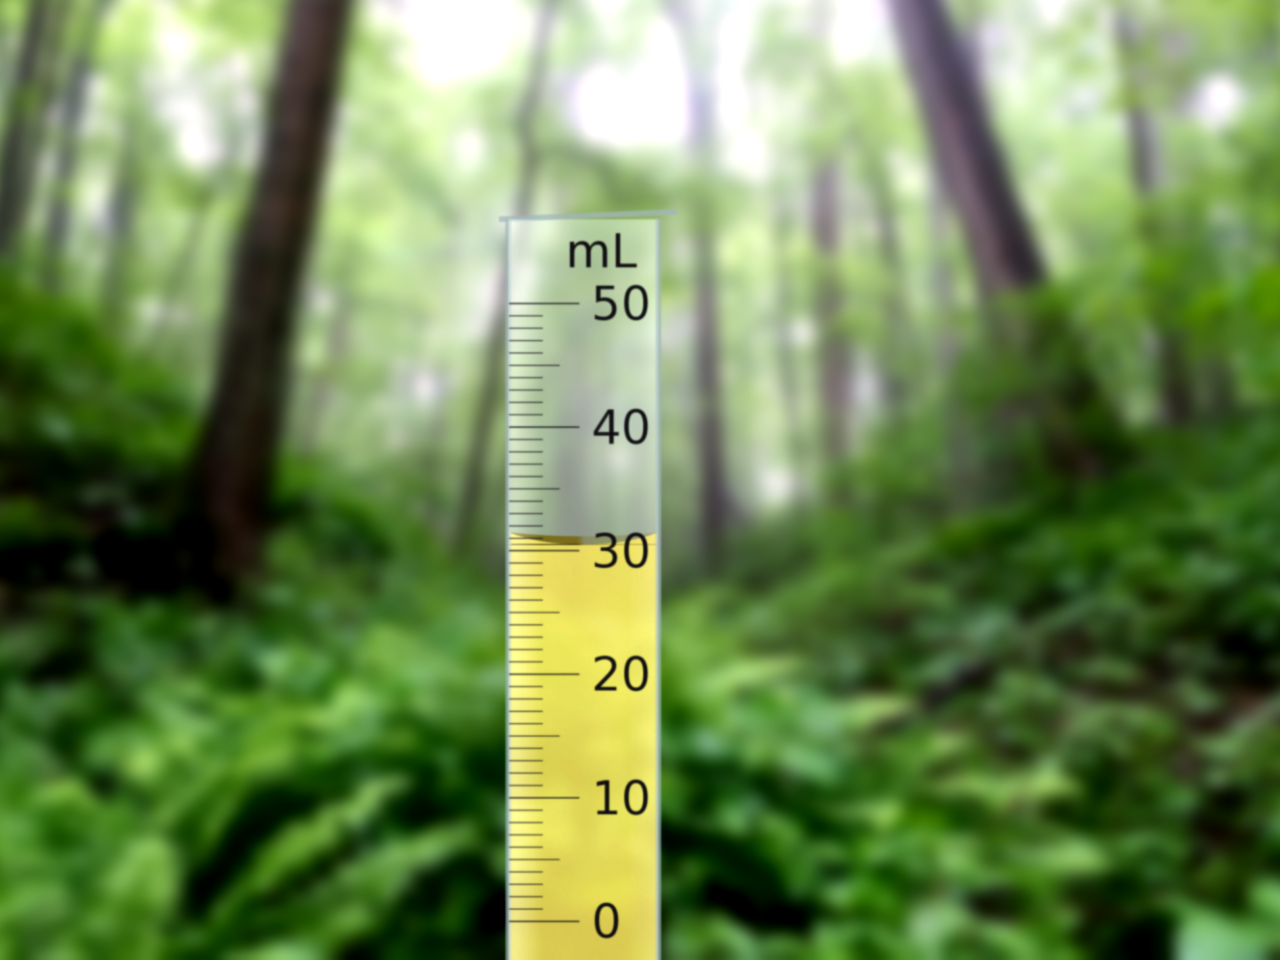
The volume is 30.5,mL
